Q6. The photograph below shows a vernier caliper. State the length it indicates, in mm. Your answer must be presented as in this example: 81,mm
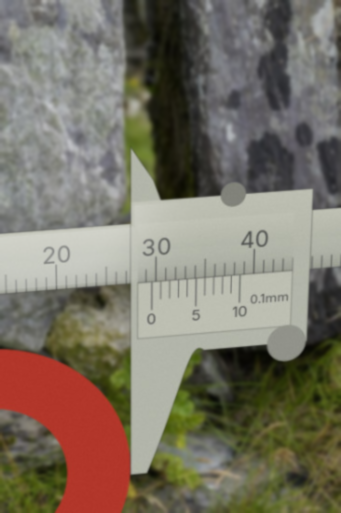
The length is 29.6,mm
